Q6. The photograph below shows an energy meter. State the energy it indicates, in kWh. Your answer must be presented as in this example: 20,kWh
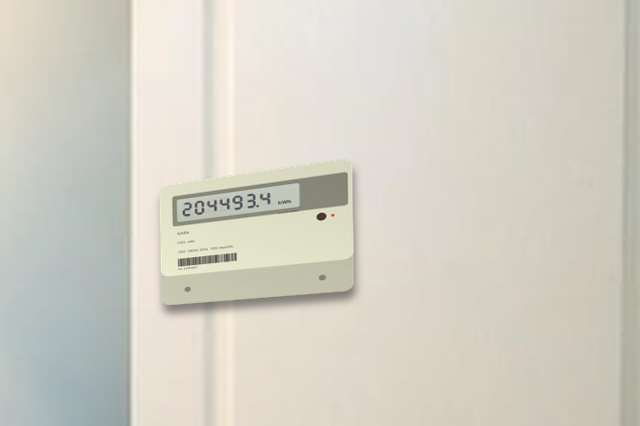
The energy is 204493.4,kWh
